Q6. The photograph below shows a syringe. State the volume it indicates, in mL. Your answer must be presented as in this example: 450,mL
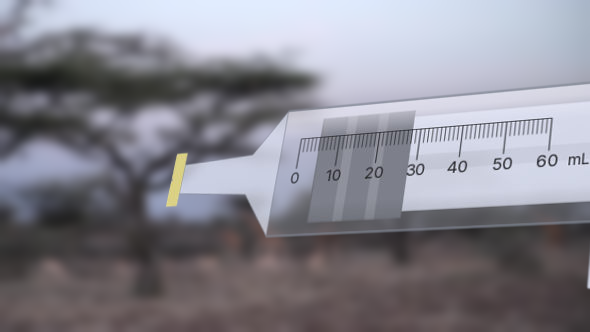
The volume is 5,mL
